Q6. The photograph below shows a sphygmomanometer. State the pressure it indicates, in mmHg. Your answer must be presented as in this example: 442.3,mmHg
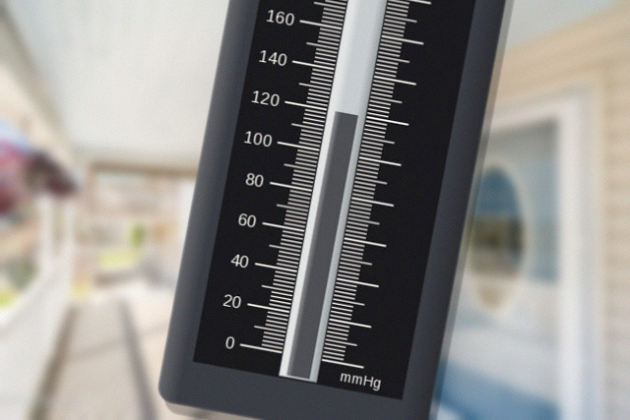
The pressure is 120,mmHg
